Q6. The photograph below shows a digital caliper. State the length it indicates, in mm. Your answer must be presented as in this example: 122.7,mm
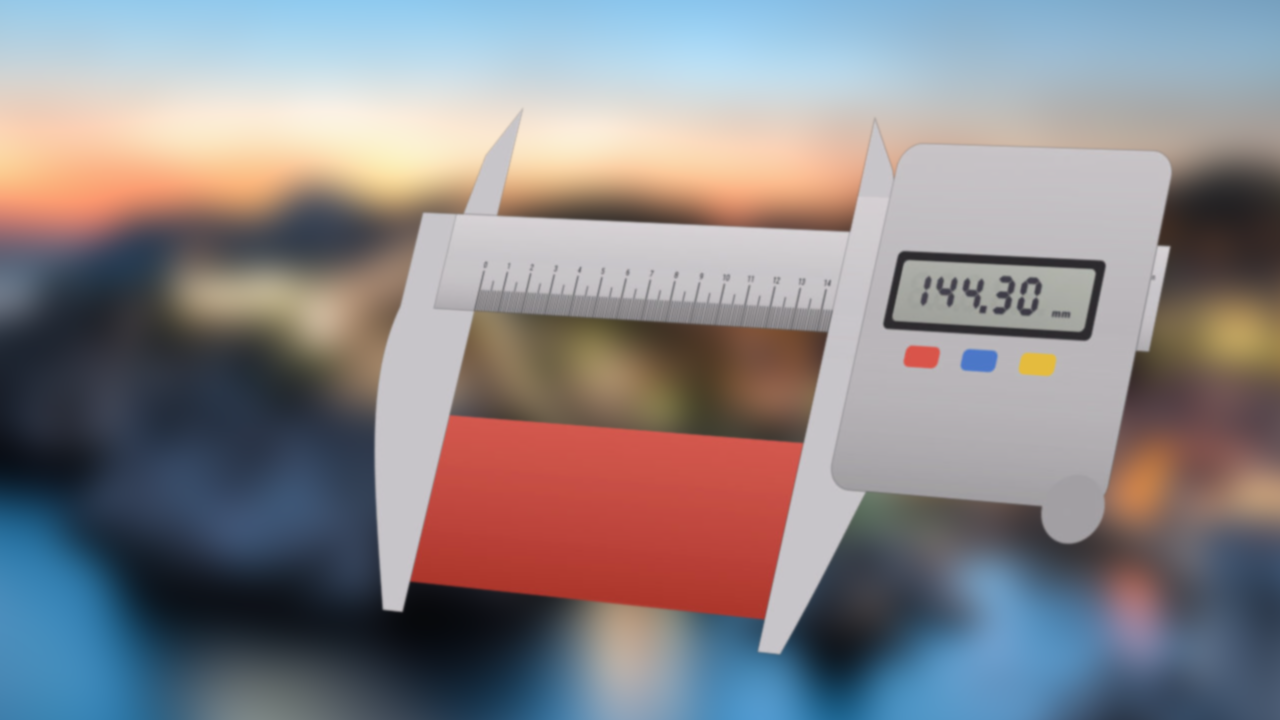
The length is 144.30,mm
